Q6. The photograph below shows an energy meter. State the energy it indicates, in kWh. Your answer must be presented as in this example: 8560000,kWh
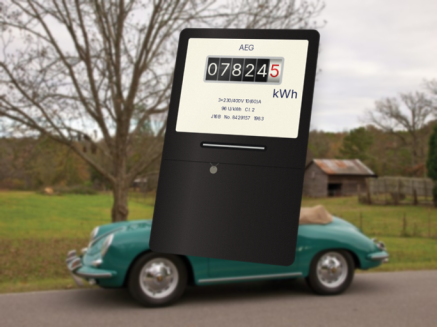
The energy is 7824.5,kWh
